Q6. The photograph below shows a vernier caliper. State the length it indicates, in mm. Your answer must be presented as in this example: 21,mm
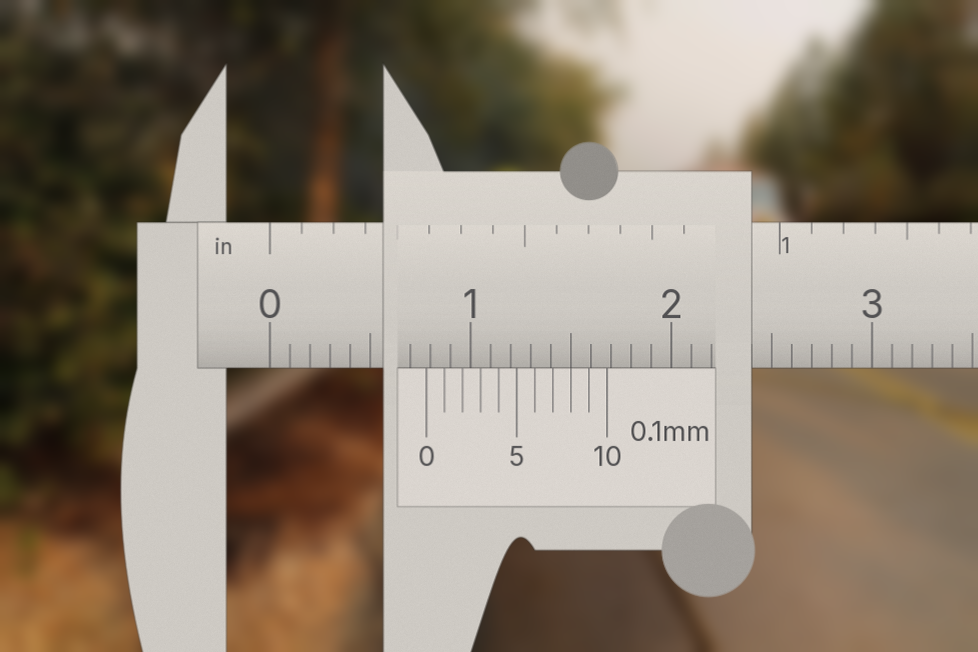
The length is 7.8,mm
